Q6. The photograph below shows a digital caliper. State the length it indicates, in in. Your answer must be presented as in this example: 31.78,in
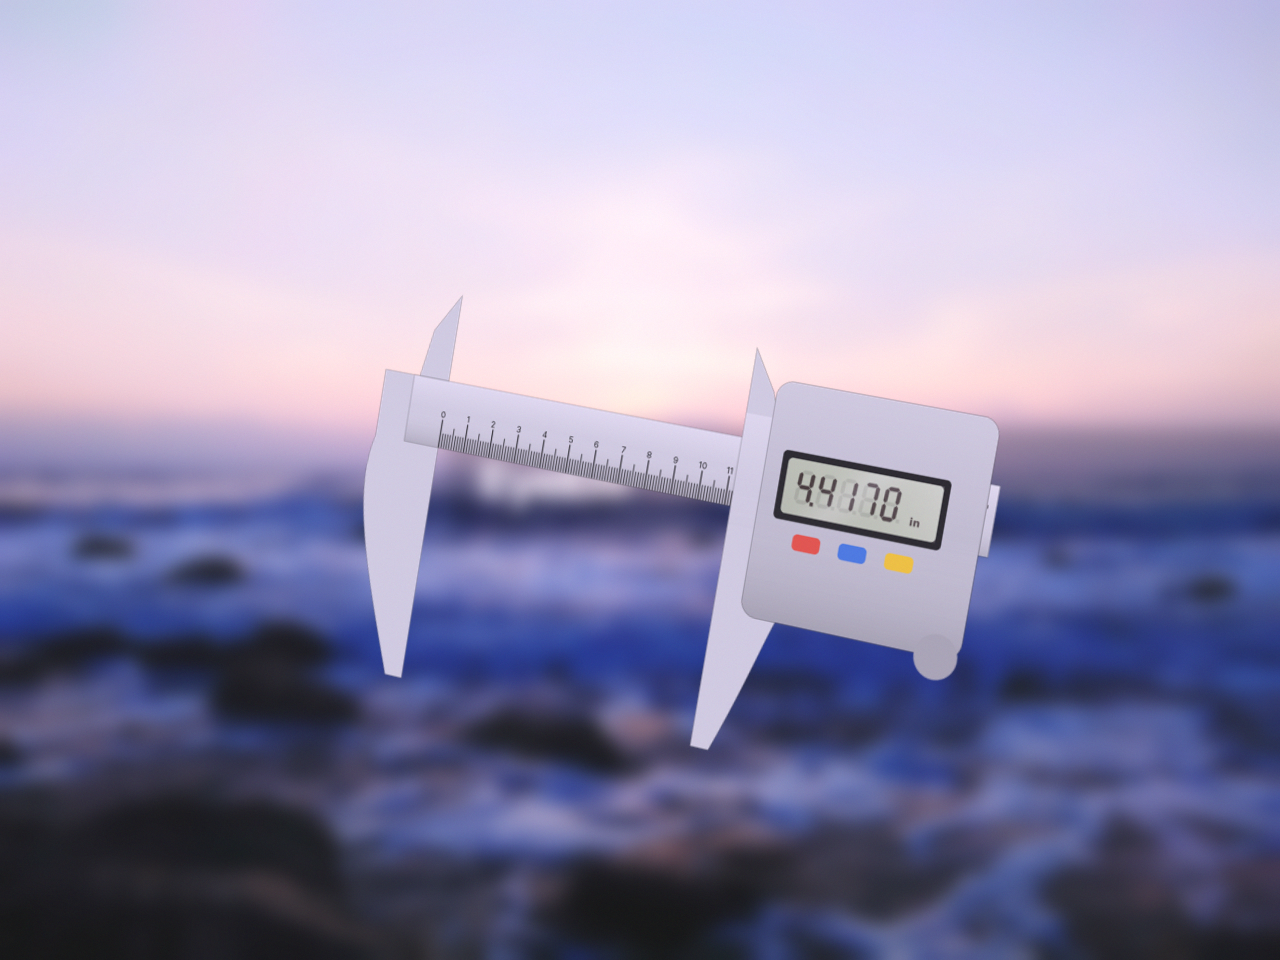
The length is 4.4170,in
